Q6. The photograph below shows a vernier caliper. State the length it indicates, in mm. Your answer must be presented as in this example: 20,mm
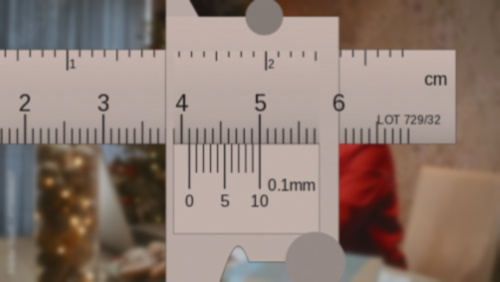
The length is 41.0,mm
